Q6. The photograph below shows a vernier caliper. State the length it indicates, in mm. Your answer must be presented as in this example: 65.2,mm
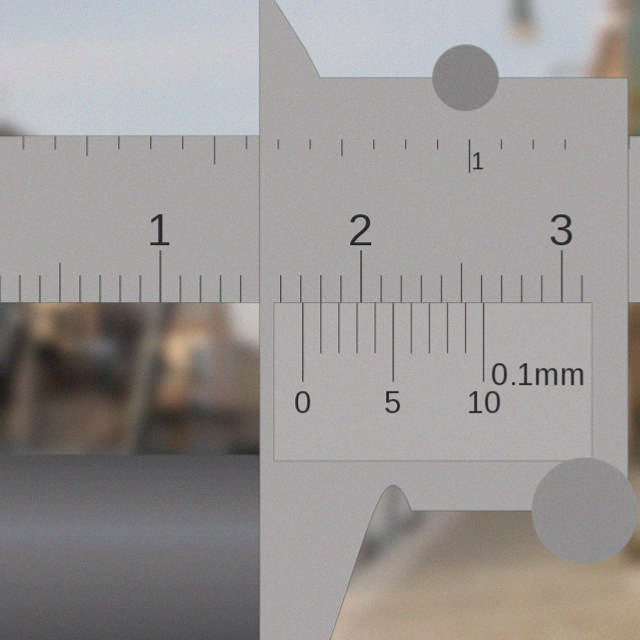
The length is 17.1,mm
